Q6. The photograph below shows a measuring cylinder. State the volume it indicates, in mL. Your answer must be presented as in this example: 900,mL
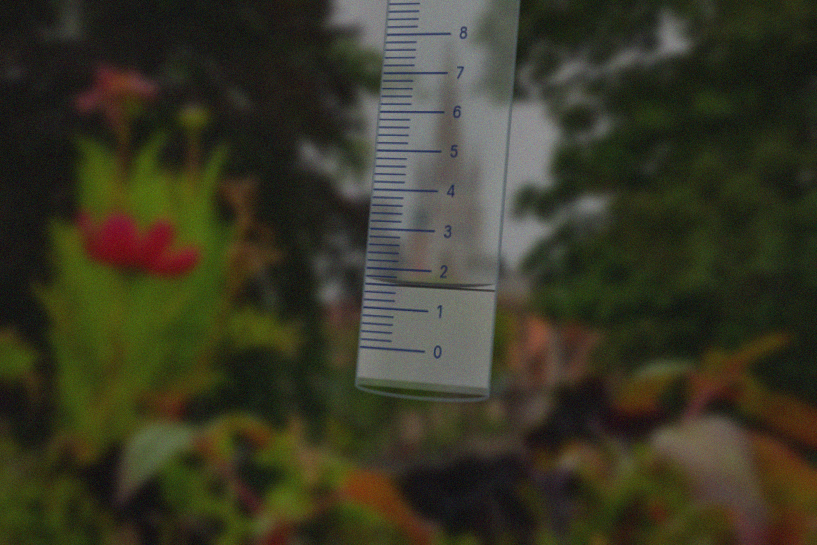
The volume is 1.6,mL
